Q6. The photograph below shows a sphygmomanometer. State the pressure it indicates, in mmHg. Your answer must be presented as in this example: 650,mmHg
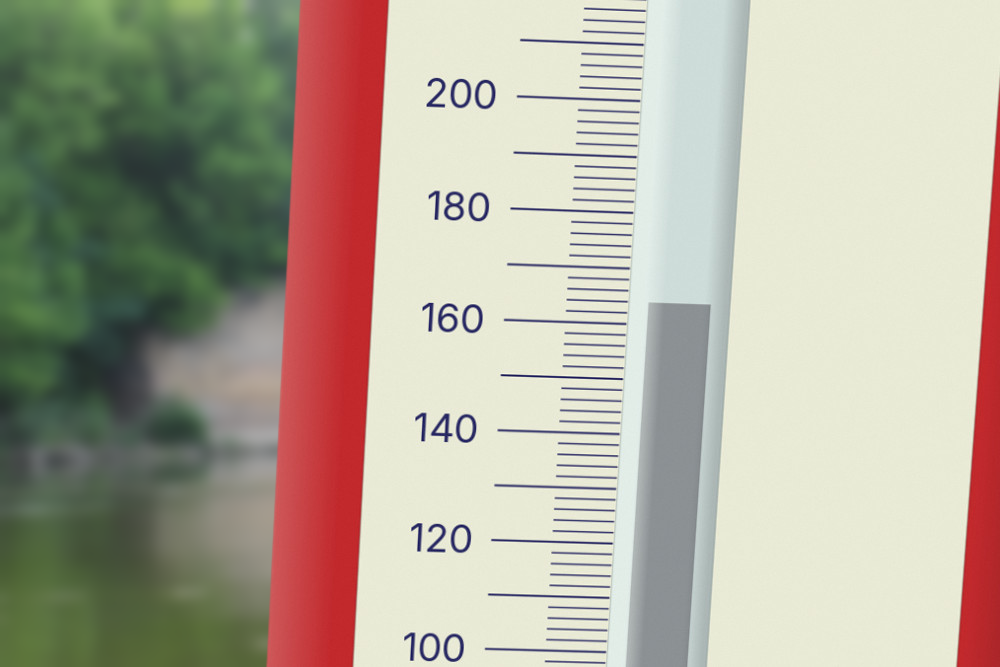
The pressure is 164,mmHg
